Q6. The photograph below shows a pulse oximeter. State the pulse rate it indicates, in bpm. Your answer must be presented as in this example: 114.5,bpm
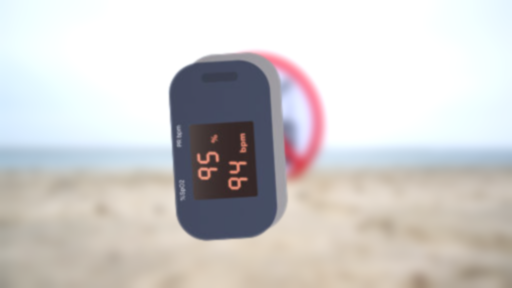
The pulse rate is 94,bpm
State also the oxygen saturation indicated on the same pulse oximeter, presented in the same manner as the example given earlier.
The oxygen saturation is 95,%
